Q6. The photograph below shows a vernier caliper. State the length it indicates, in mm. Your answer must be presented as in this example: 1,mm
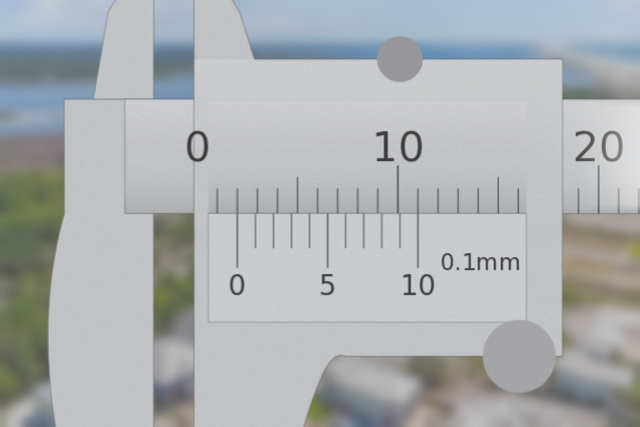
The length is 2.0,mm
